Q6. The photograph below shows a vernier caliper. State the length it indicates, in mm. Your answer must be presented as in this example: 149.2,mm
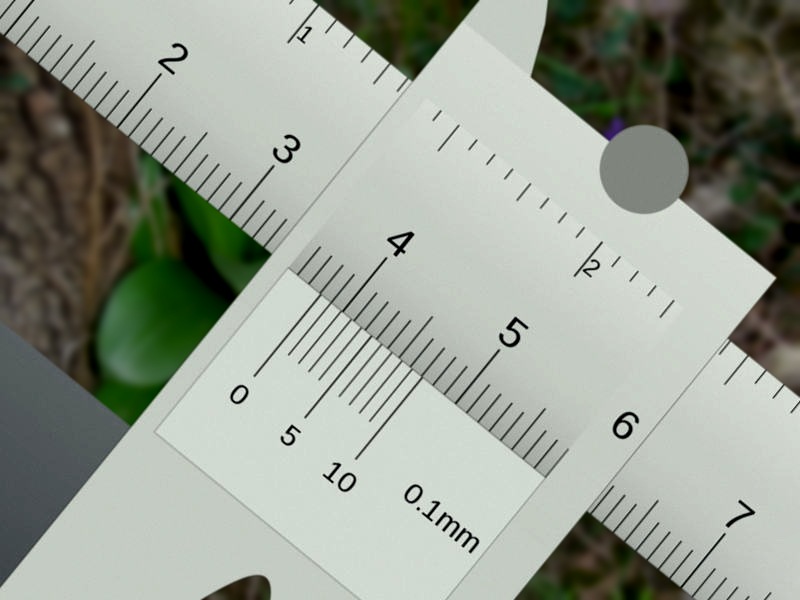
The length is 38.1,mm
